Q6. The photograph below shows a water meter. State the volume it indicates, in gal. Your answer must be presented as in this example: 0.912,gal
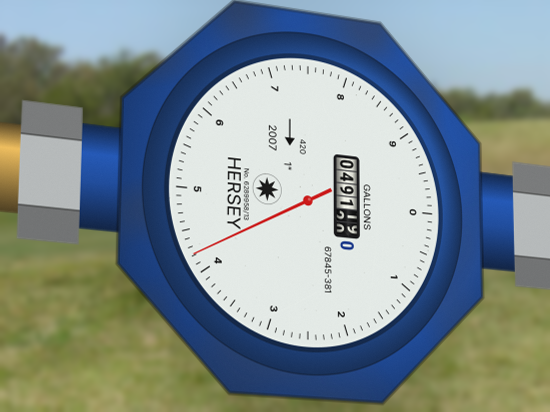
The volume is 491194.2,gal
